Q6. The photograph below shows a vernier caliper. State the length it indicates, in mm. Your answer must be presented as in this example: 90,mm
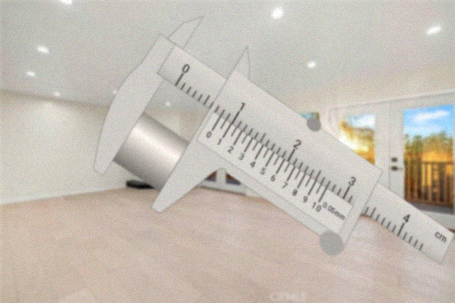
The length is 8.0,mm
